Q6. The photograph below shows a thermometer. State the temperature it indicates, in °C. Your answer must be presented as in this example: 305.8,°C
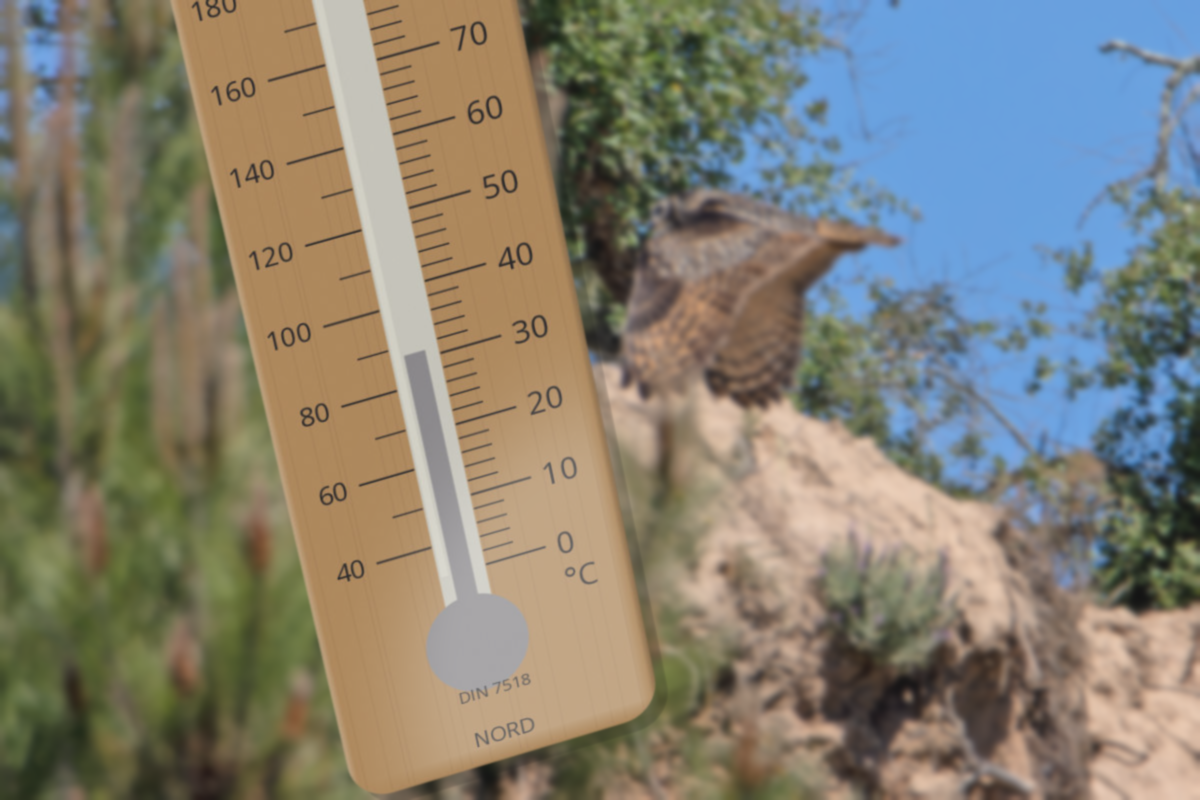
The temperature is 31,°C
